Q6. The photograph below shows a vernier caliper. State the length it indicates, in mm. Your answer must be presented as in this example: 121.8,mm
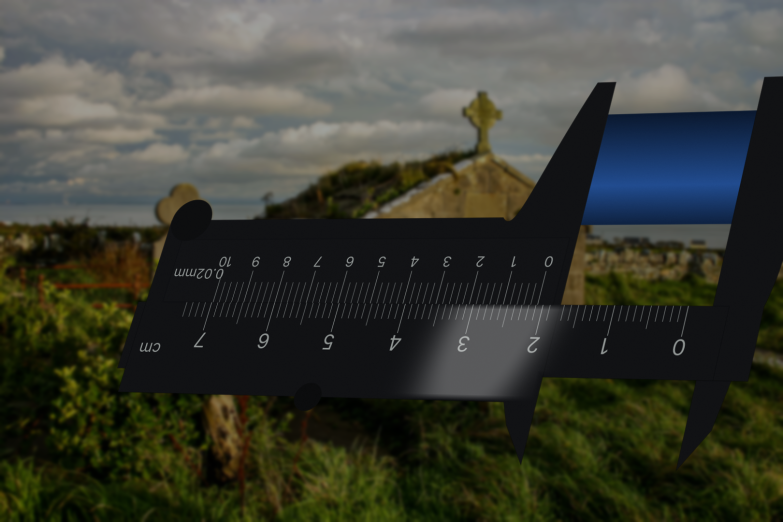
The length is 20.8,mm
